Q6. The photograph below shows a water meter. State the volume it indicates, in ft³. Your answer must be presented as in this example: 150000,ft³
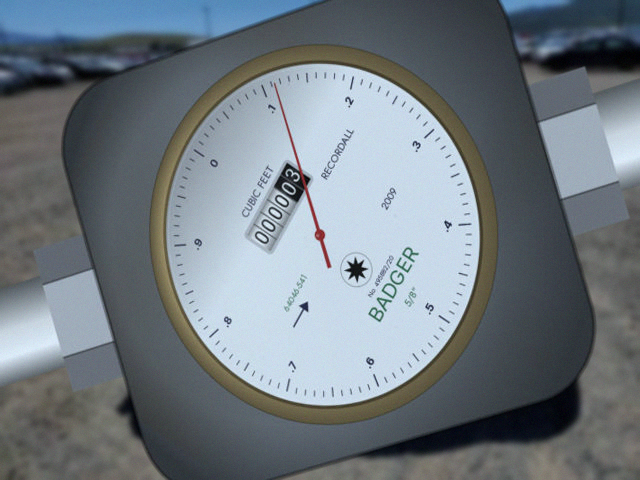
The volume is 3.11,ft³
